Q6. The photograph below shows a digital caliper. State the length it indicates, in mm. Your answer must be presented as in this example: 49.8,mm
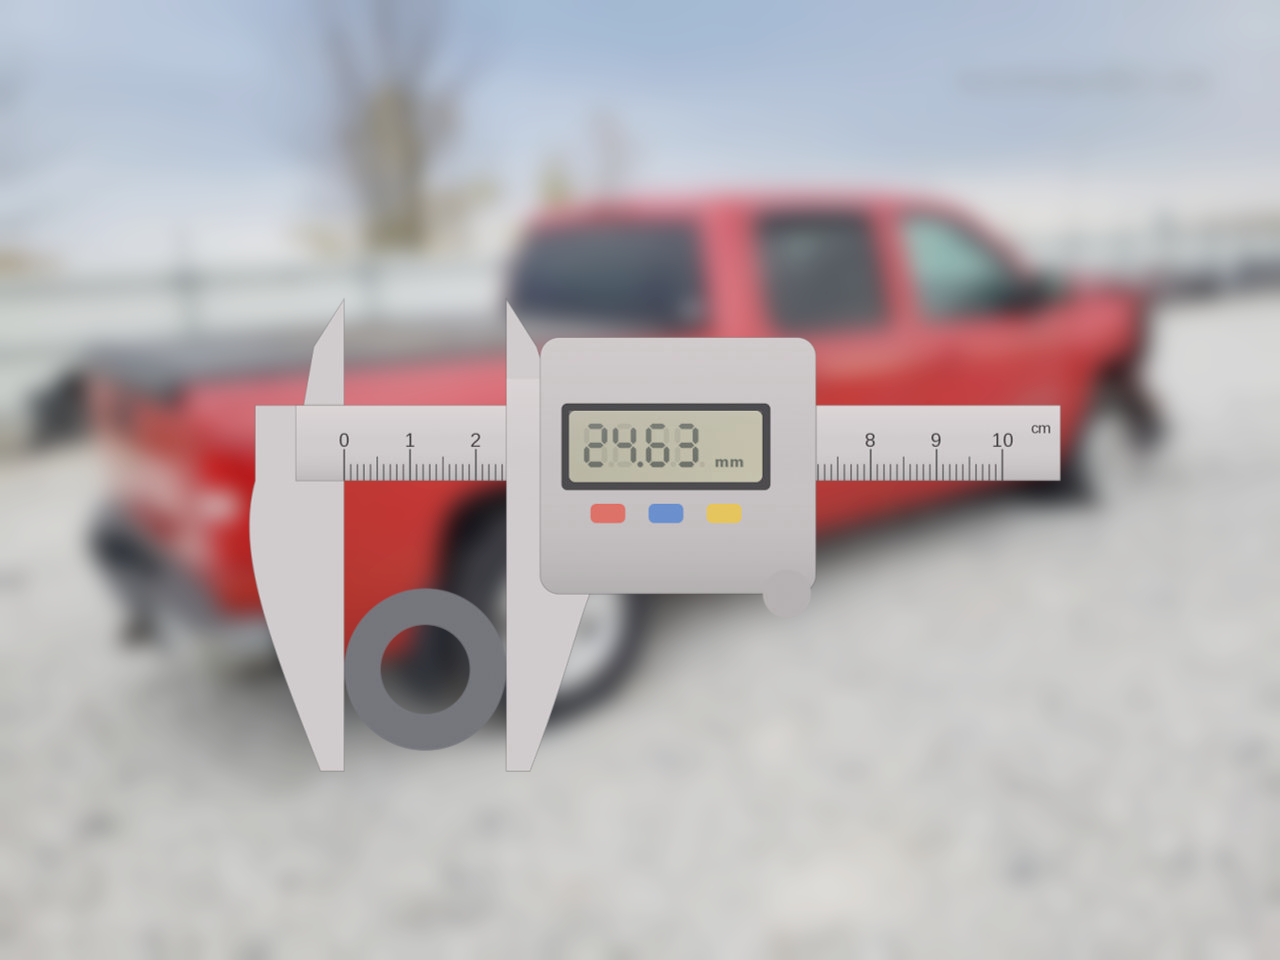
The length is 24.63,mm
